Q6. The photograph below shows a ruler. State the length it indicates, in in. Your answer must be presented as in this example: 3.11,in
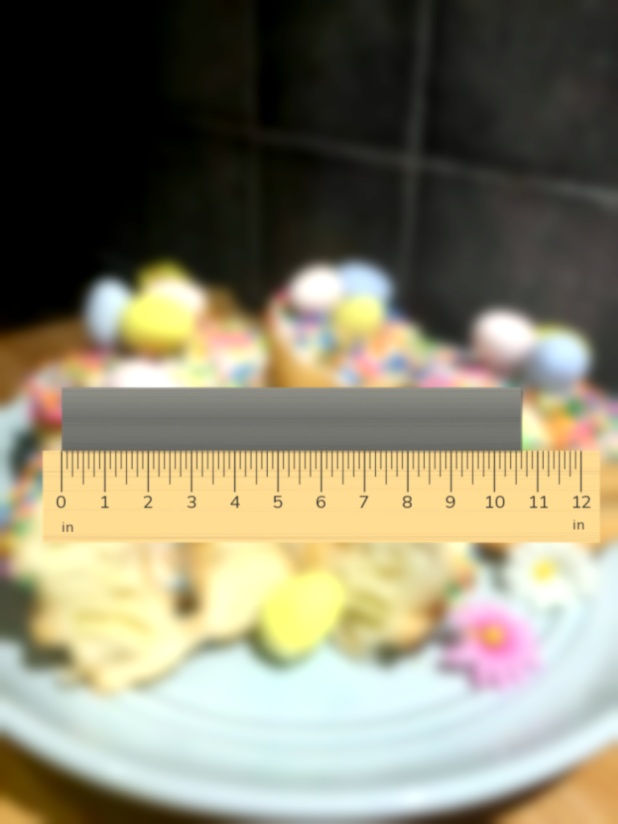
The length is 10.625,in
